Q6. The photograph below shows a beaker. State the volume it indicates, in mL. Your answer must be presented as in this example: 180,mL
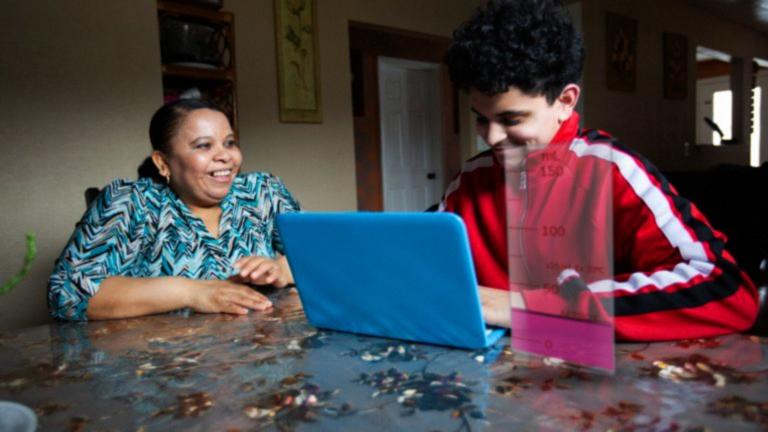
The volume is 25,mL
